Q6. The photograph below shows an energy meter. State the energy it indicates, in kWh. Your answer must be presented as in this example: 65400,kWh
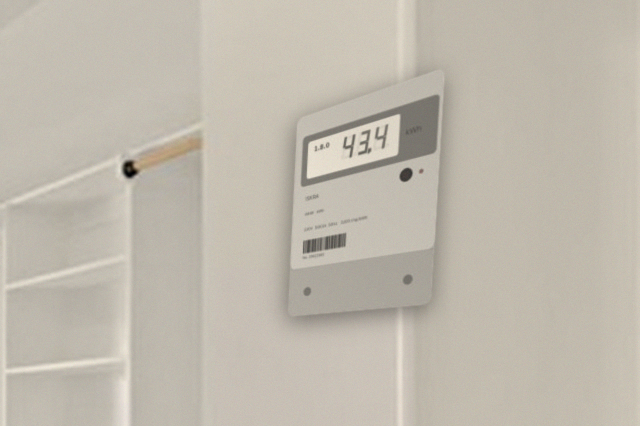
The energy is 43.4,kWh
